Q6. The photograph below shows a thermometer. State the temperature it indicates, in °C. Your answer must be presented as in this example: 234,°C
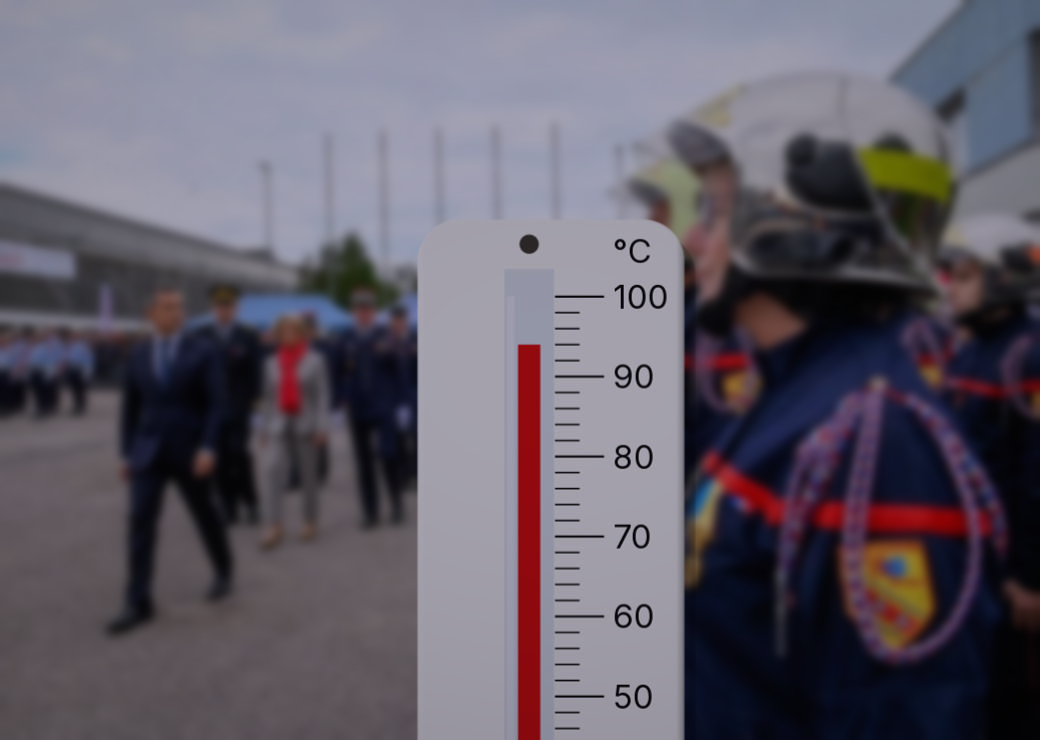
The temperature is 94,°C
